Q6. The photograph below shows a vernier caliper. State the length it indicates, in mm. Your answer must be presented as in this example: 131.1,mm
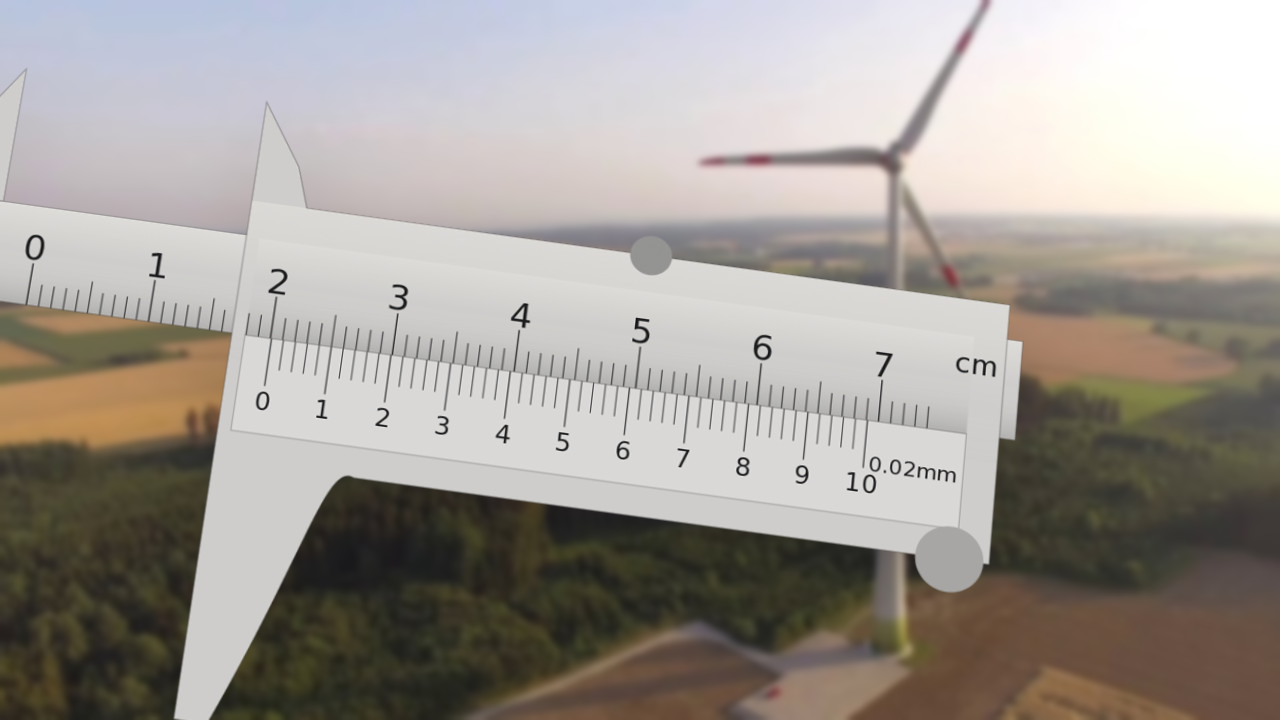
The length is 20.1,mm
